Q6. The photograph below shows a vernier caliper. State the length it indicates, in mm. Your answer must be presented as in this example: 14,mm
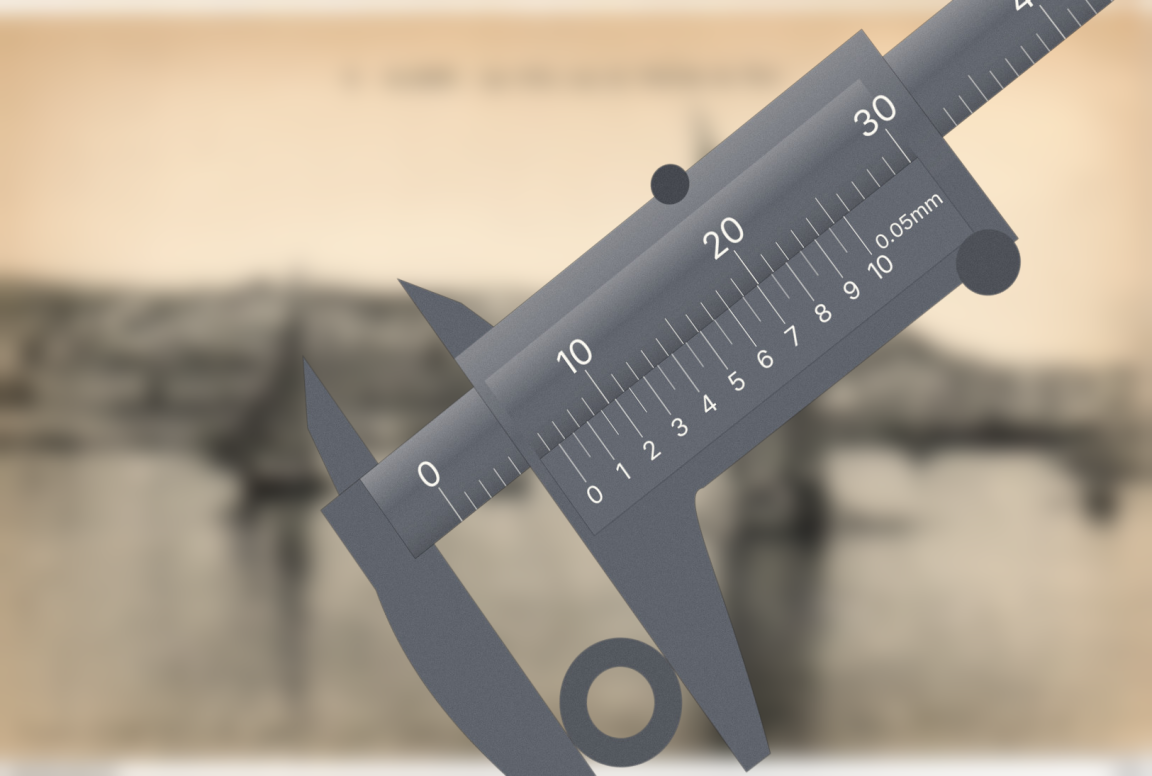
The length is 6.6,mm
